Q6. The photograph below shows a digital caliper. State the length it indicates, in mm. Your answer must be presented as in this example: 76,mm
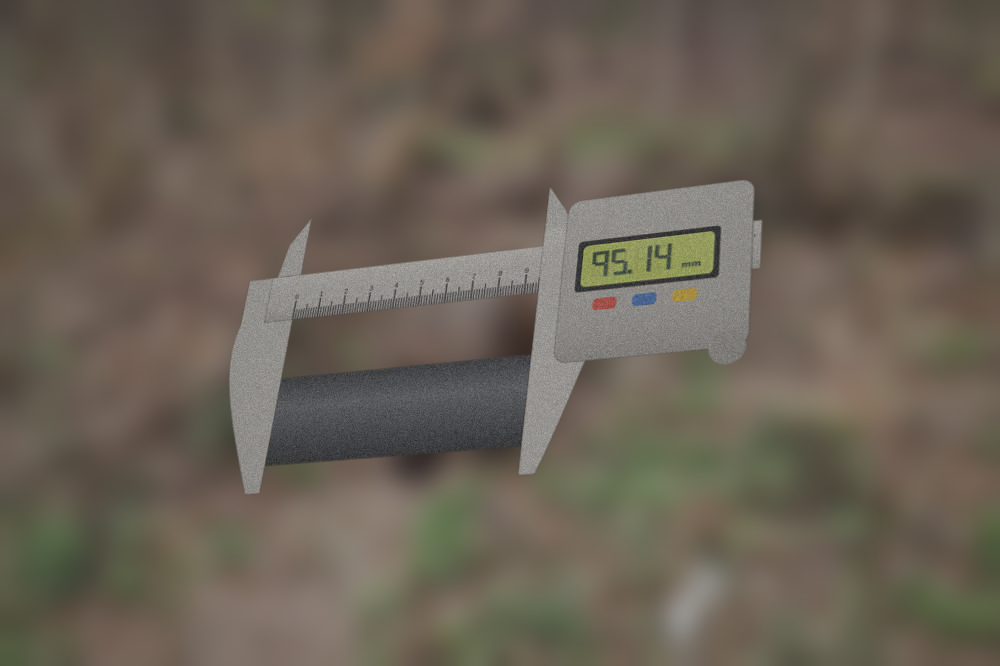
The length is 95.14,mm
